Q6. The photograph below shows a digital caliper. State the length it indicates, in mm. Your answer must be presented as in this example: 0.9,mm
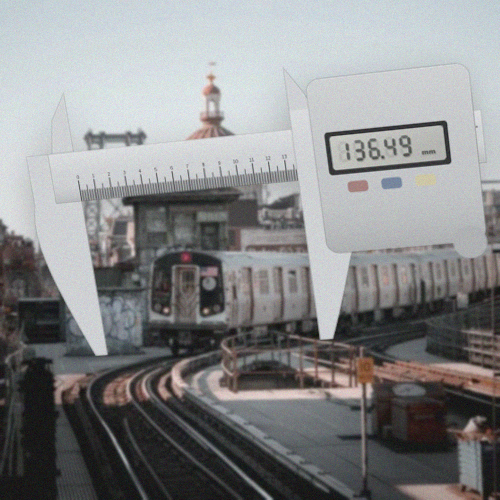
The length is 136.49,mm
